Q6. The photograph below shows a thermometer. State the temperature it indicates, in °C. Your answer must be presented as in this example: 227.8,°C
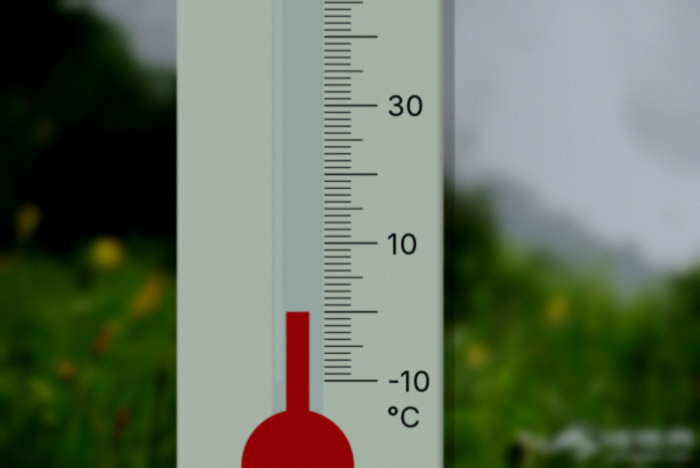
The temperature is 0,°C
